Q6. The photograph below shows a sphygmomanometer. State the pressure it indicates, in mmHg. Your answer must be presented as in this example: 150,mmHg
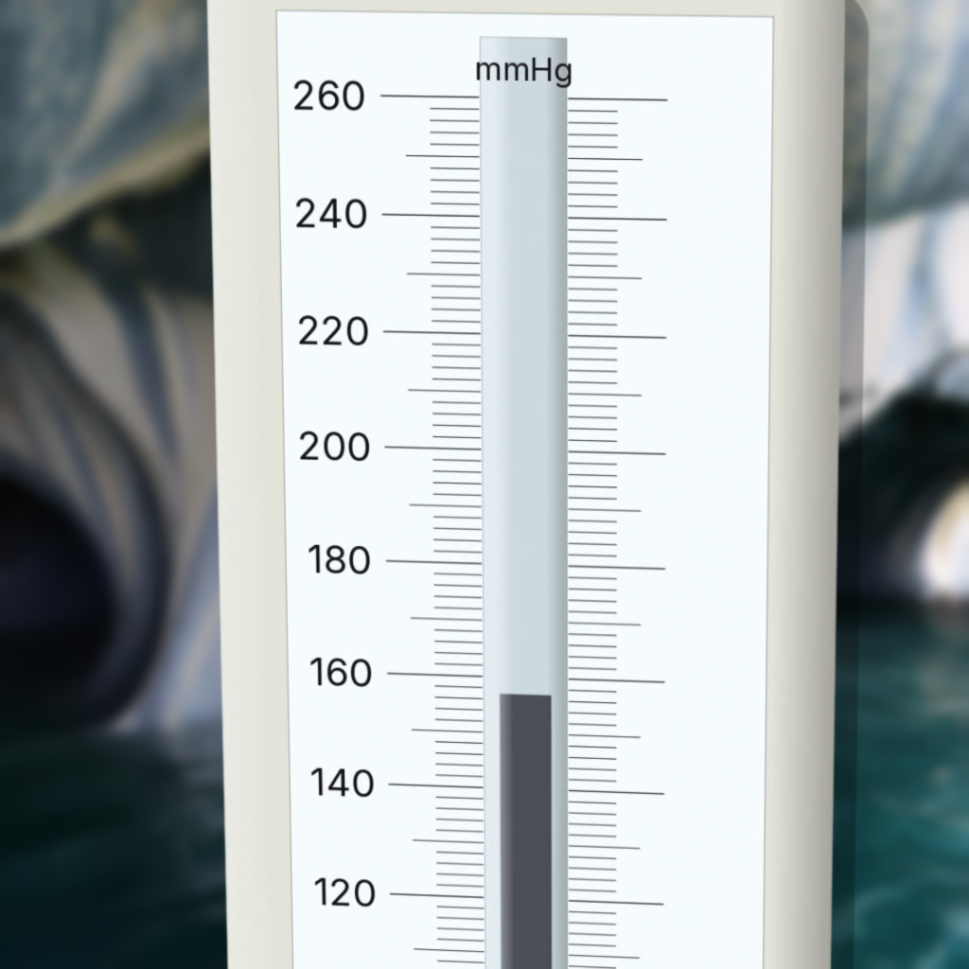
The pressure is 157,mmHg
